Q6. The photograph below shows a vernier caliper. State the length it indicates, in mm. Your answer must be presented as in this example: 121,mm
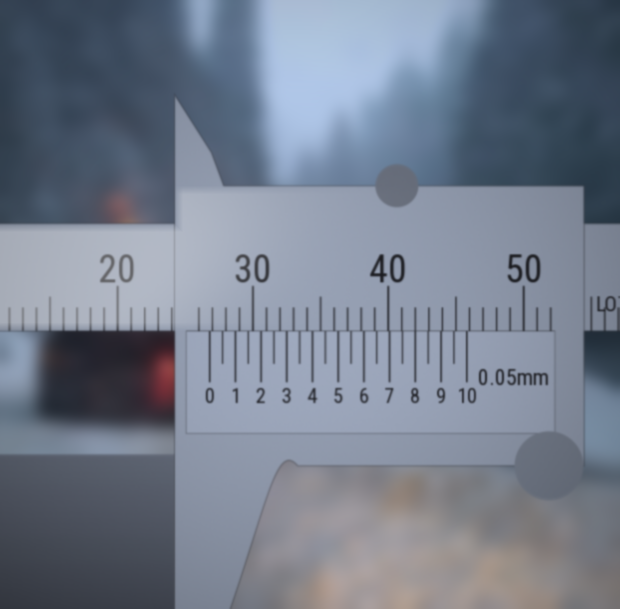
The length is 26.8,mm
